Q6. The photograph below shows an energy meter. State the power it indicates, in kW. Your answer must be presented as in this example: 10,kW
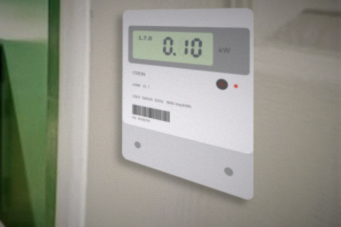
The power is 0.10,kW
